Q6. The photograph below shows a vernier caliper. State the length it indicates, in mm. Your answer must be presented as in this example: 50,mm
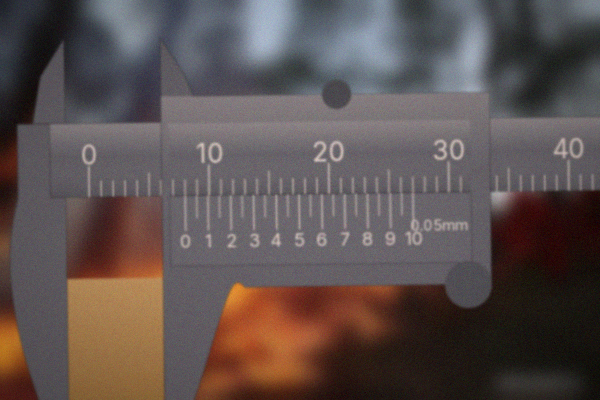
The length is 8.0,mm
